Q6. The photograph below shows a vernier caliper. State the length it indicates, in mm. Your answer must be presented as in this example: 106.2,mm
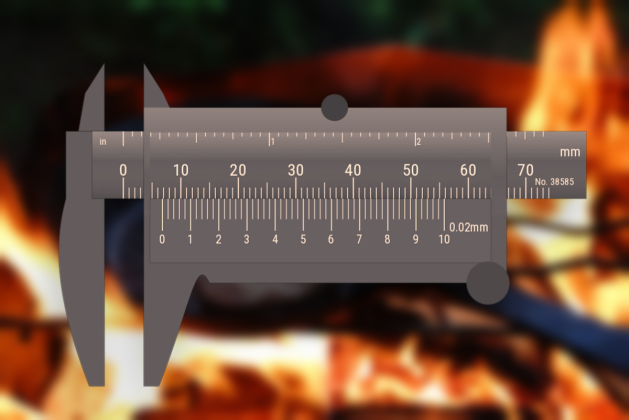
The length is 6.8,mm
